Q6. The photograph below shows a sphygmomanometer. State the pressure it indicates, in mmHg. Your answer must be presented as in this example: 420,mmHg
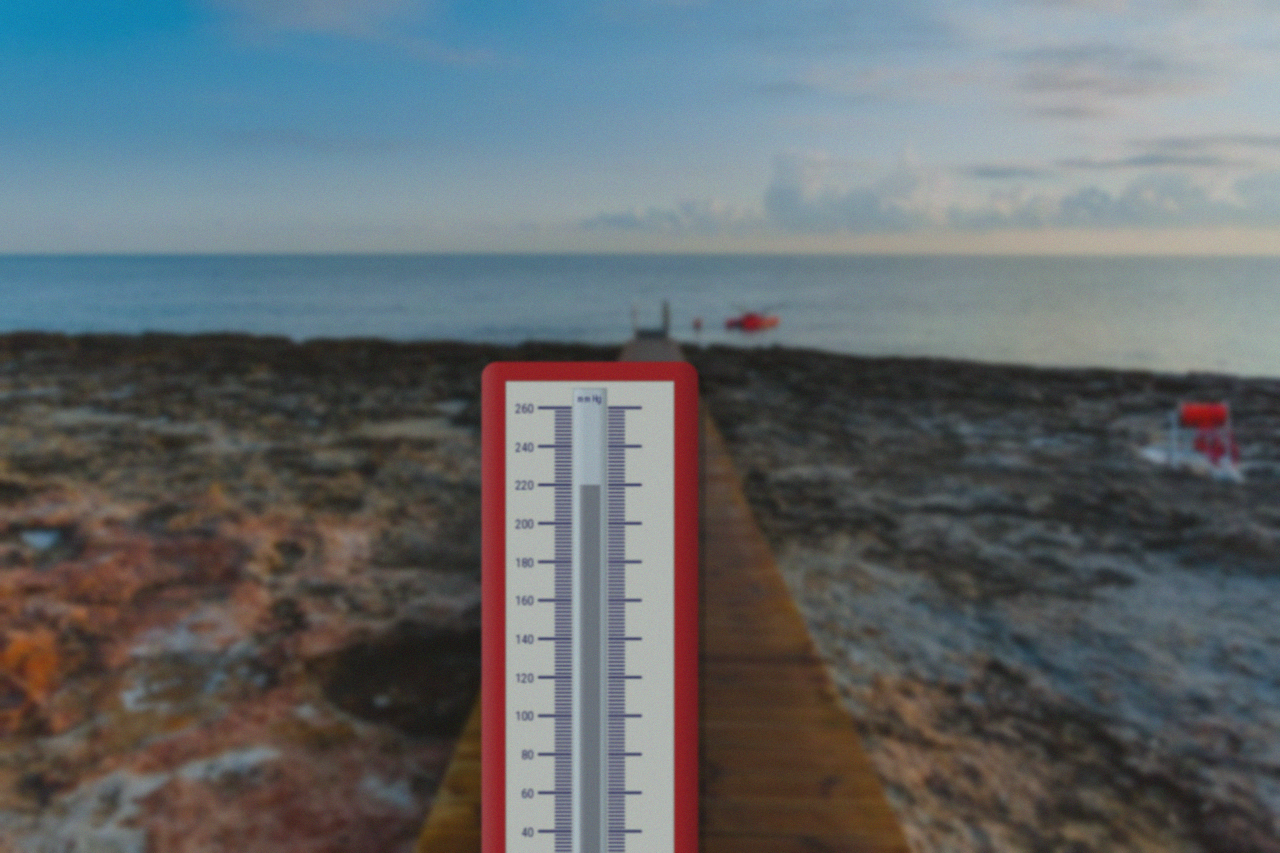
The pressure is 220,mmHg
